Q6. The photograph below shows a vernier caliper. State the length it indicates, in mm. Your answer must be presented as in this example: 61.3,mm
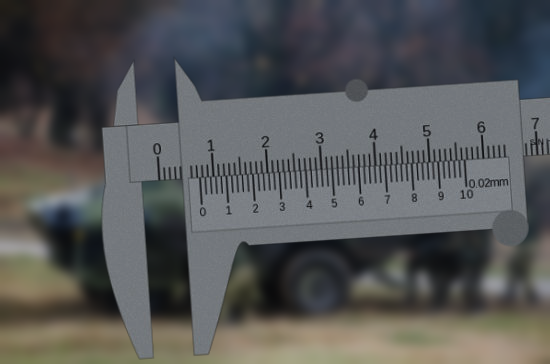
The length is 7.5,mm
